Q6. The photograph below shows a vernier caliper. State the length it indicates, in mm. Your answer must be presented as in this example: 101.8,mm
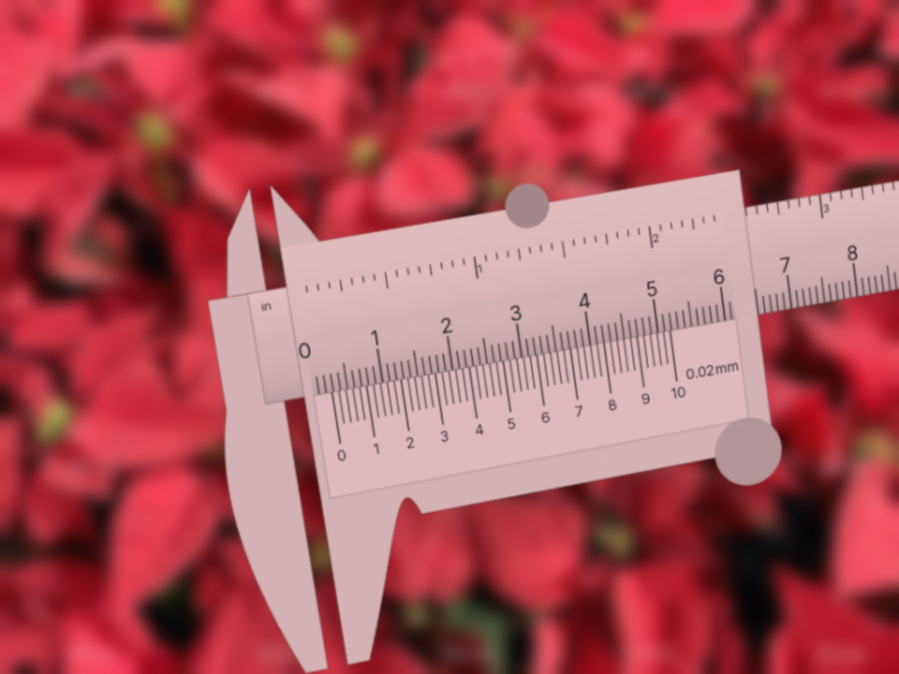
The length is 2.8,mm
